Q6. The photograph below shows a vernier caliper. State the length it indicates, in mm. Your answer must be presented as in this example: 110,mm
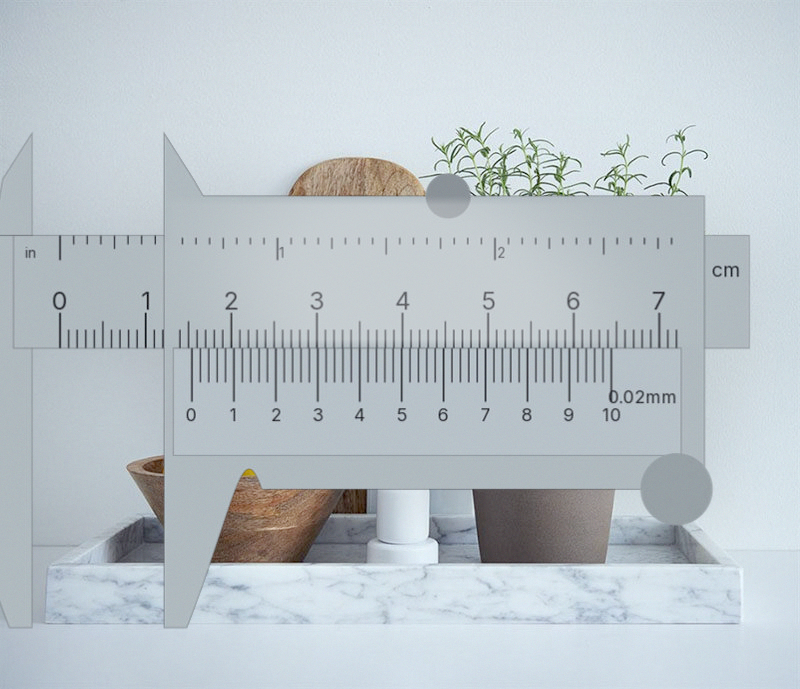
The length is 15.4,mm
